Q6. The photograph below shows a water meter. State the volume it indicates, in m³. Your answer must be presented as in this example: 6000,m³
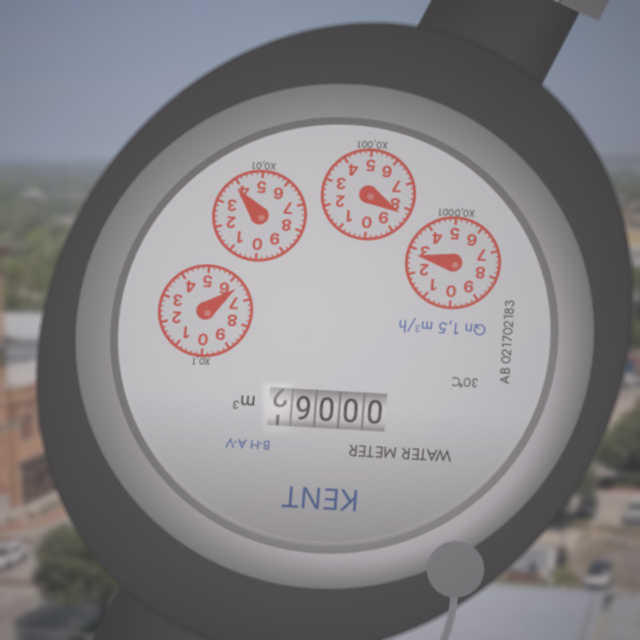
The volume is 61.6382,m³
